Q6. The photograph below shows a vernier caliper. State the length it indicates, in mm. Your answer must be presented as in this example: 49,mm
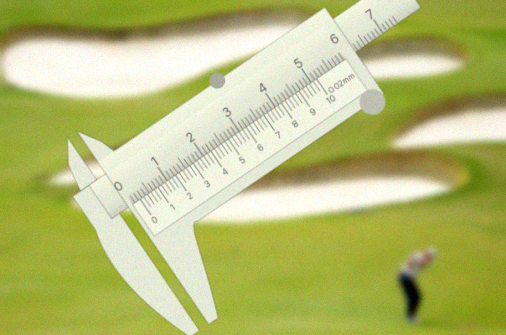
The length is 2.5,mm
